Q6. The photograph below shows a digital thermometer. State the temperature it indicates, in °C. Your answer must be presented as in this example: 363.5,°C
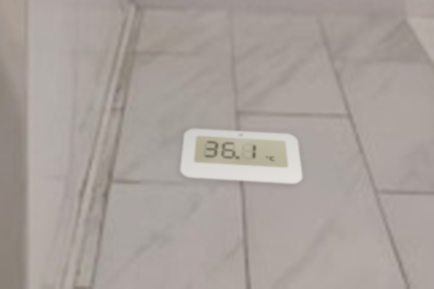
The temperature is 36.1,°C
